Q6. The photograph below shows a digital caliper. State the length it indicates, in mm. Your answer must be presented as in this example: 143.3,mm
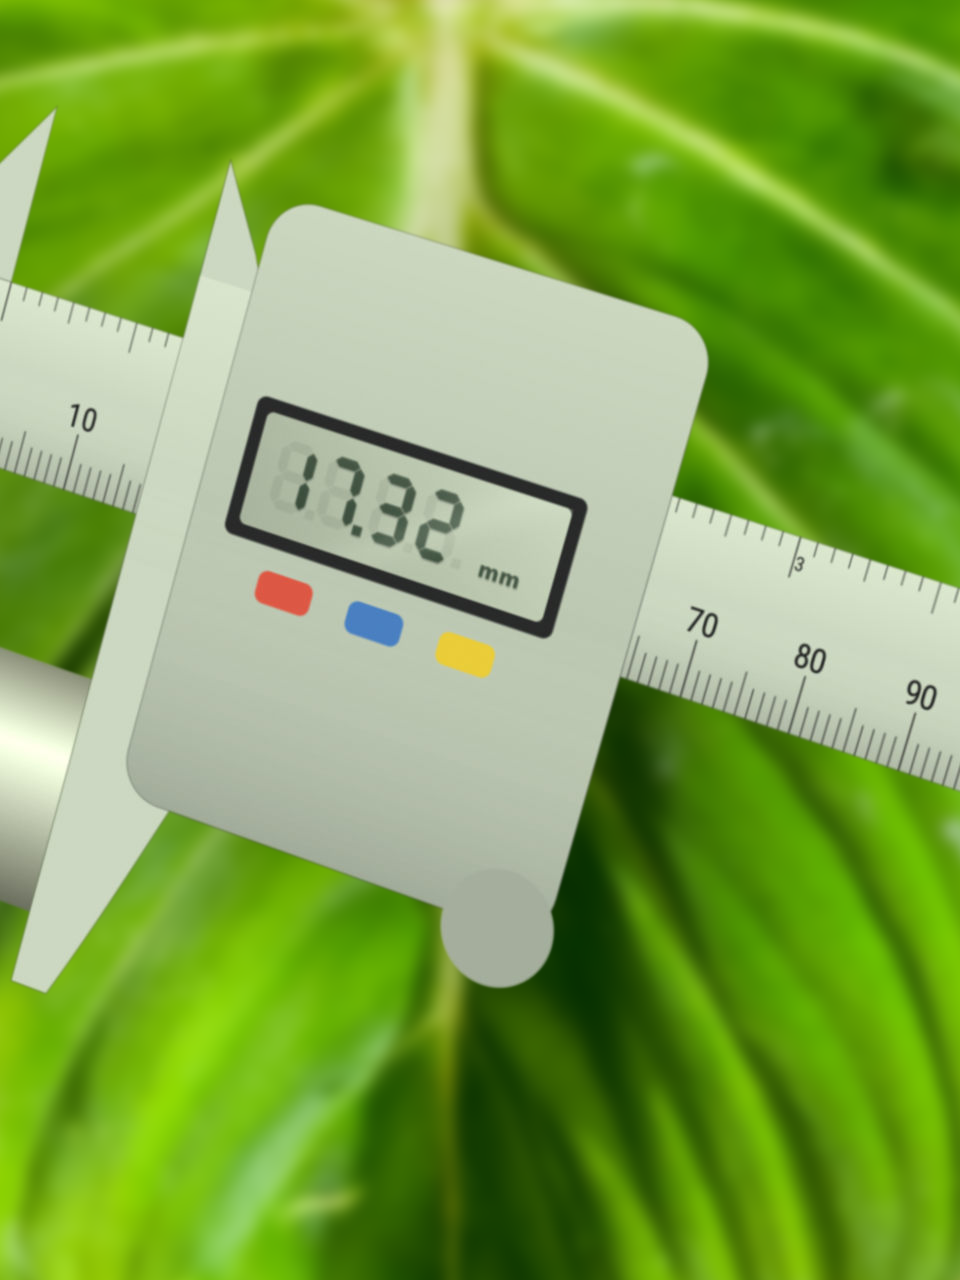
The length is 17.32,mm
